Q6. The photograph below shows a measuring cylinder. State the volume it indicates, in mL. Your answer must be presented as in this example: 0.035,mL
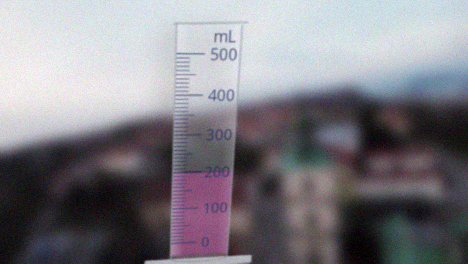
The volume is 200,mL
